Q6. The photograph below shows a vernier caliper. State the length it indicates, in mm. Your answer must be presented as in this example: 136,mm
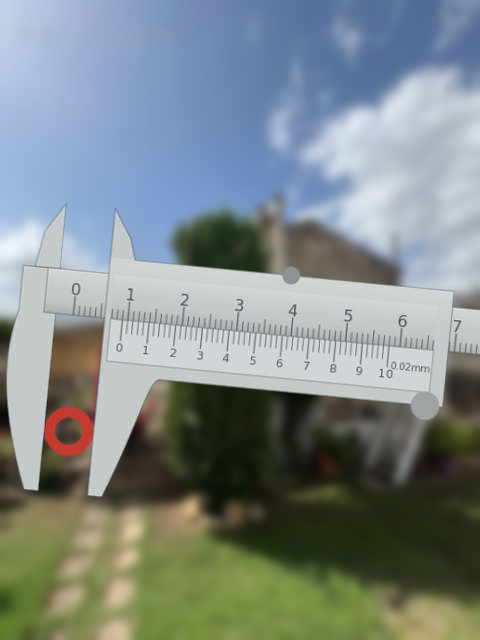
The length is 9.0,mm
